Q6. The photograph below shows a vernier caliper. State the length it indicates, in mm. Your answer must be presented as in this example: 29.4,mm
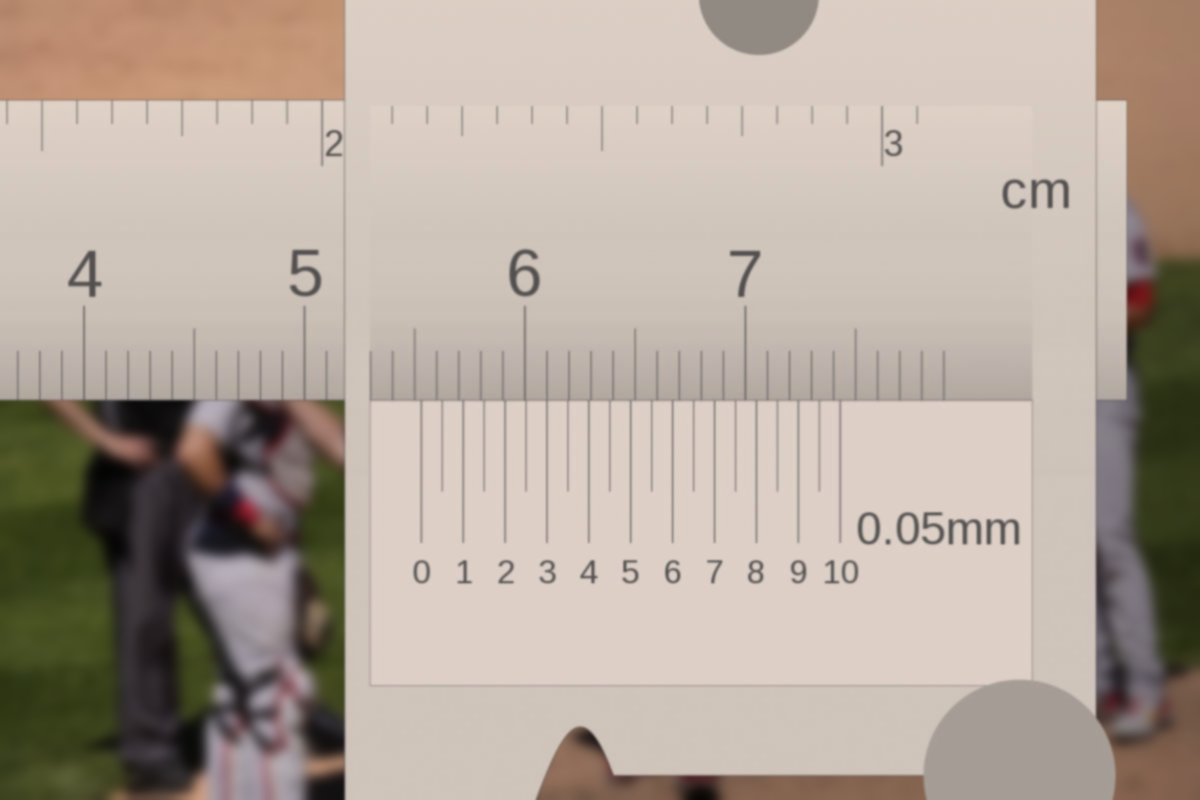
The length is 55.3,mm
